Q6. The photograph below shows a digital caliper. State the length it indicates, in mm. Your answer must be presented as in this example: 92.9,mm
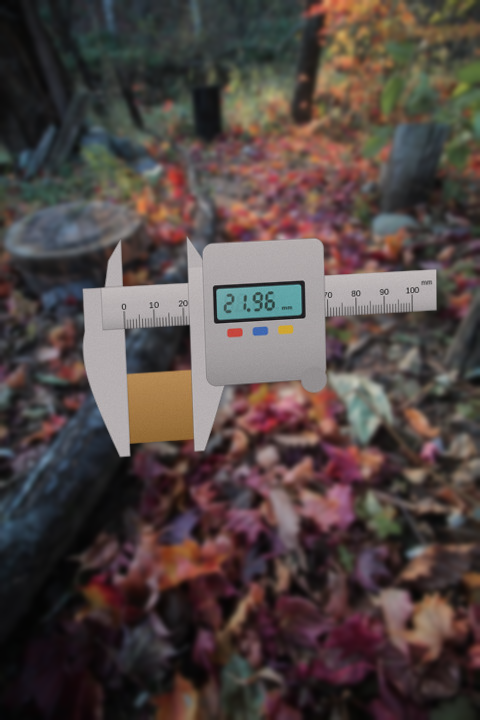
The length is 21.96,mm
